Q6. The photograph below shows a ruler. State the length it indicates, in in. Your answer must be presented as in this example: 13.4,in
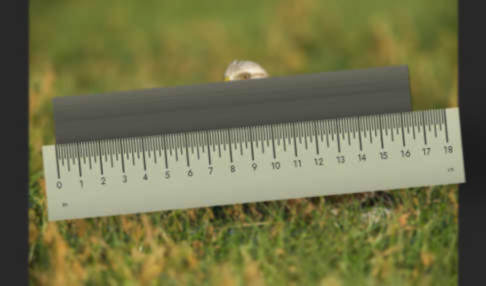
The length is 16.5,in
